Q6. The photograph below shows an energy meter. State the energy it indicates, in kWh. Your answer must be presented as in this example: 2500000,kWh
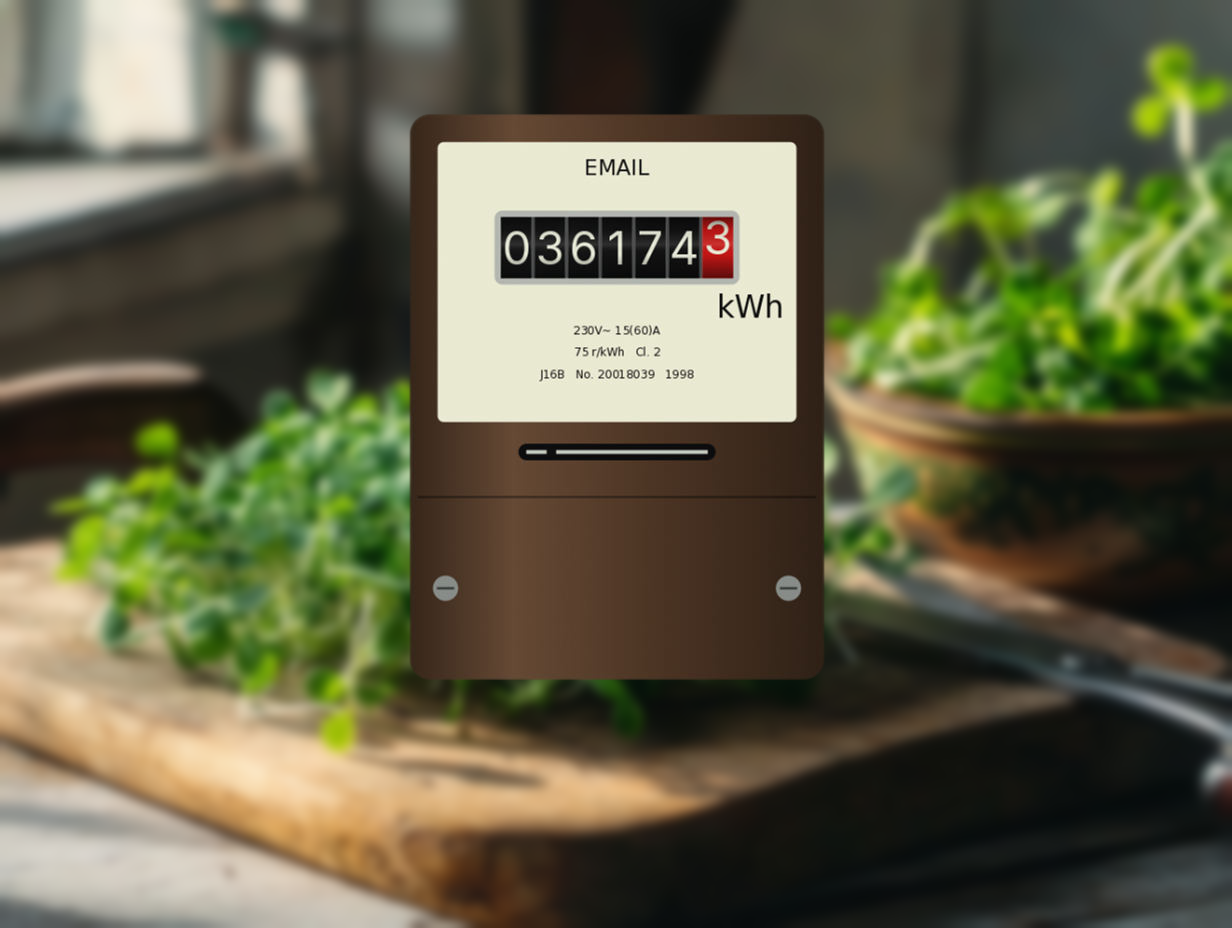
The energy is 36174.3,kWh
